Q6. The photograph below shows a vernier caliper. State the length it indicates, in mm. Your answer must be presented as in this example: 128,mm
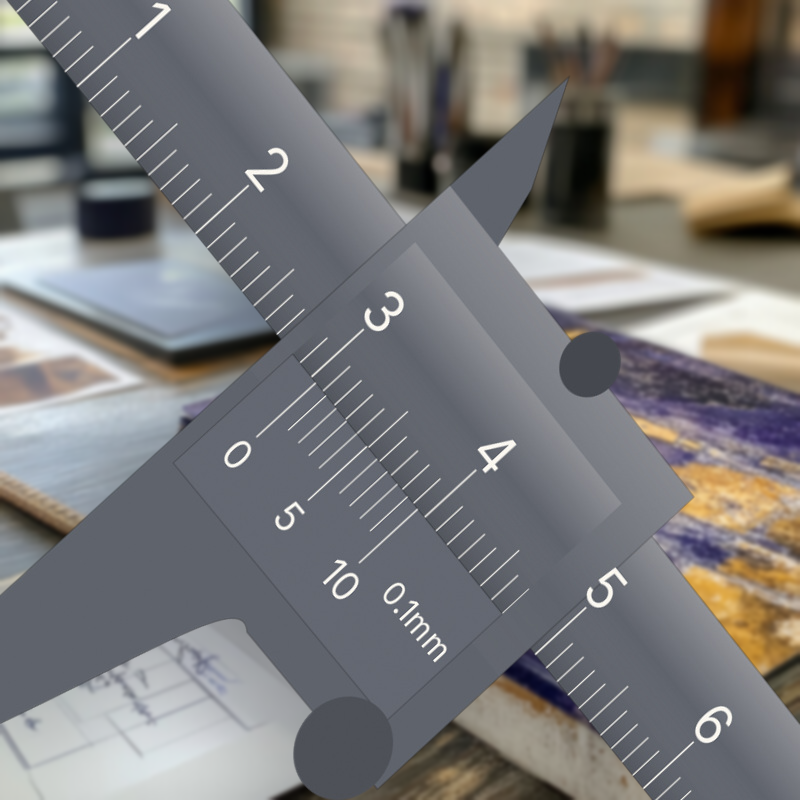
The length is 30.4,mm
